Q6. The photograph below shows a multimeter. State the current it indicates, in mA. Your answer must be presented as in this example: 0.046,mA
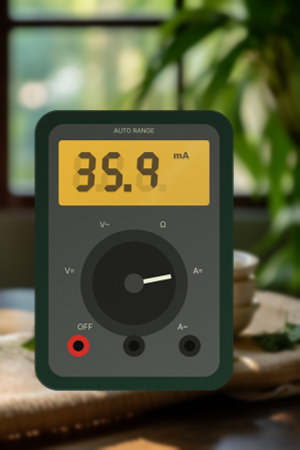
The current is 35.9,mA
